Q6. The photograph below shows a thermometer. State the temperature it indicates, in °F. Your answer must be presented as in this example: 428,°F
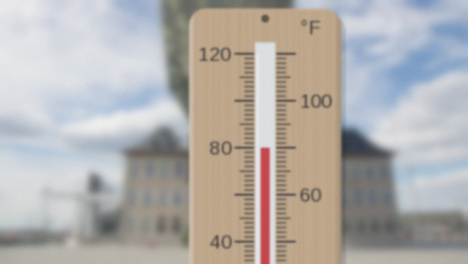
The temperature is 80,°F
